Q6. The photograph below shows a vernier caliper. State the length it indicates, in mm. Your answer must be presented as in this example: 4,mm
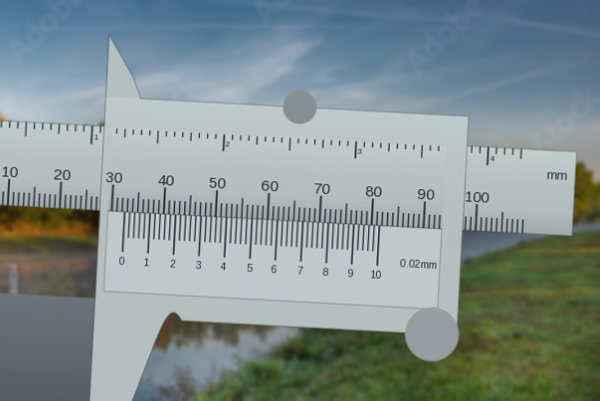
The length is 32.5,mm
